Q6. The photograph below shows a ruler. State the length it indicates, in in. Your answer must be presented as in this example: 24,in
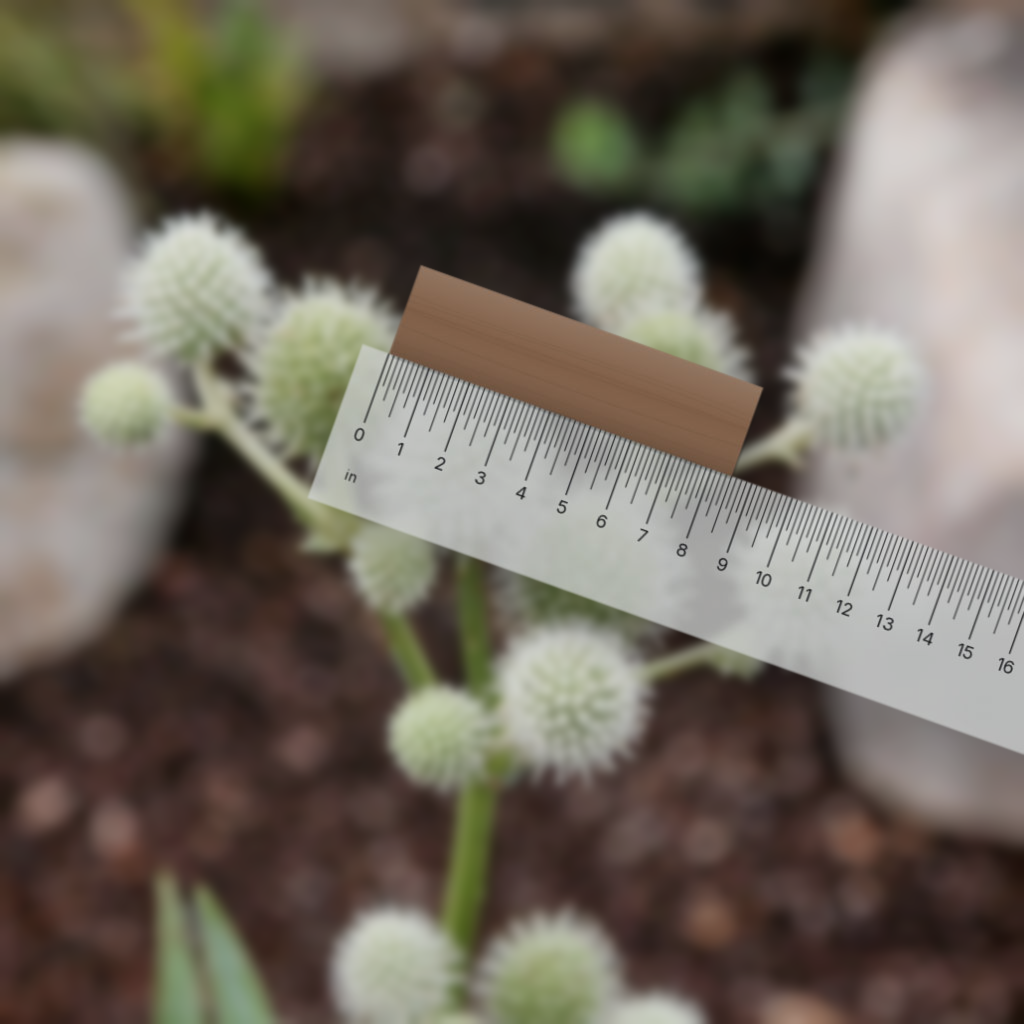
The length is 8.5,in
